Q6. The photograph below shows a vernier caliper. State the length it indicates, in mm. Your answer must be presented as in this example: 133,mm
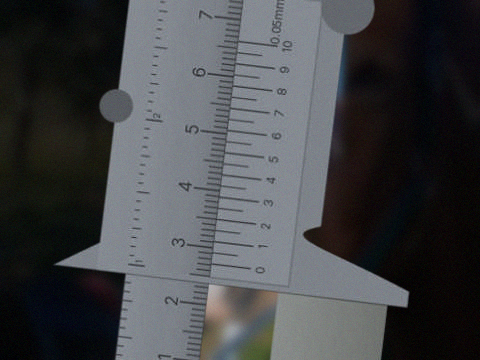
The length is 27.2,mm
